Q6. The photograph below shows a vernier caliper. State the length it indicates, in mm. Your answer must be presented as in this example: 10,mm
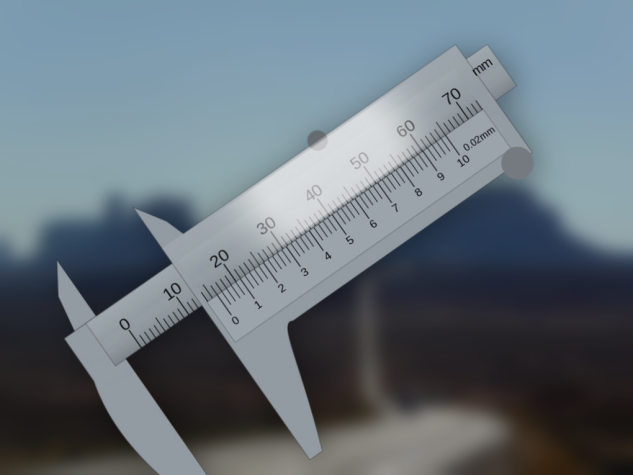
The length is 16.0,mm
